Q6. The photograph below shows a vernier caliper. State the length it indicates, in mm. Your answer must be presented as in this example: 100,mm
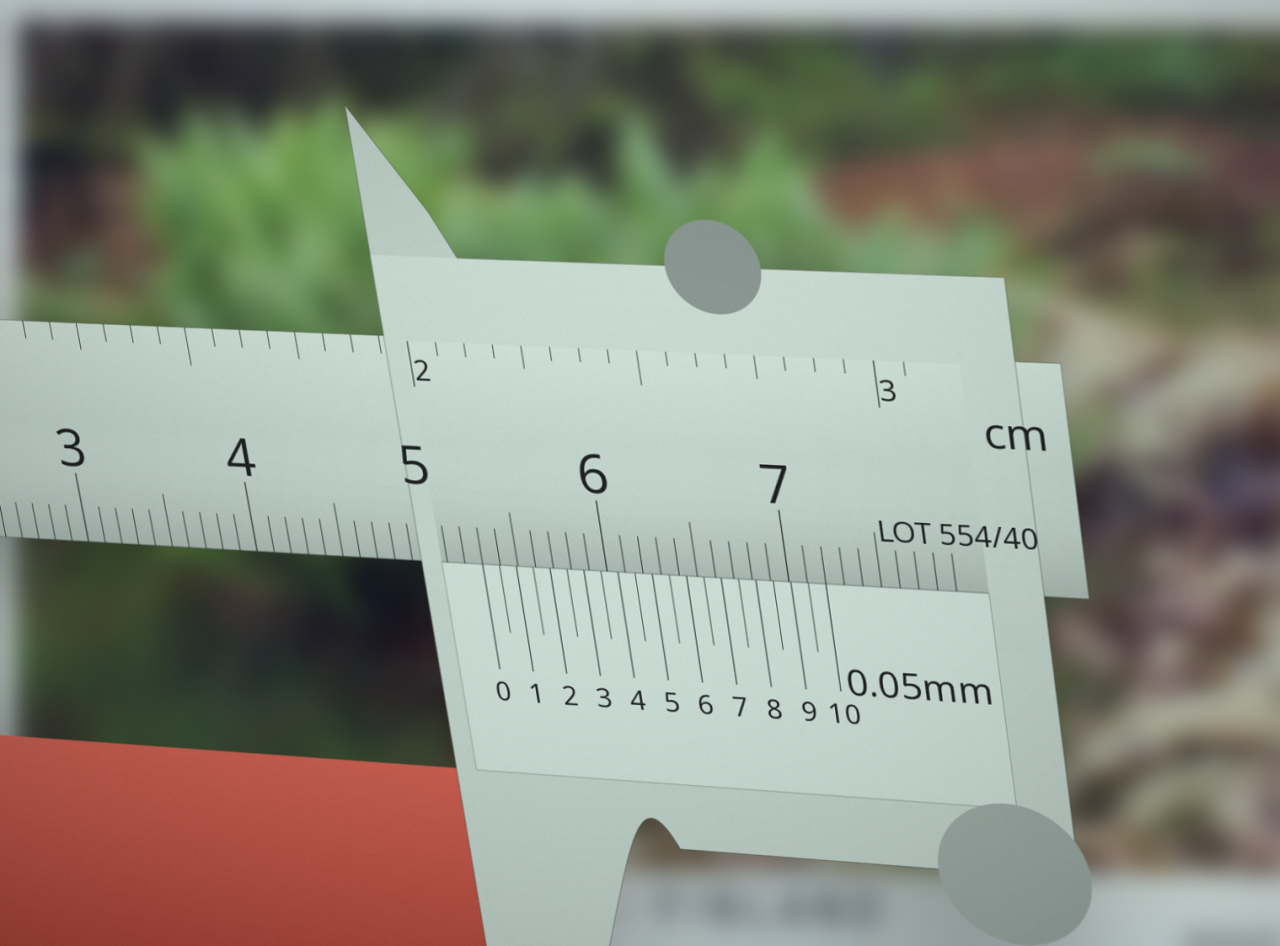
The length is 53.0,mm
